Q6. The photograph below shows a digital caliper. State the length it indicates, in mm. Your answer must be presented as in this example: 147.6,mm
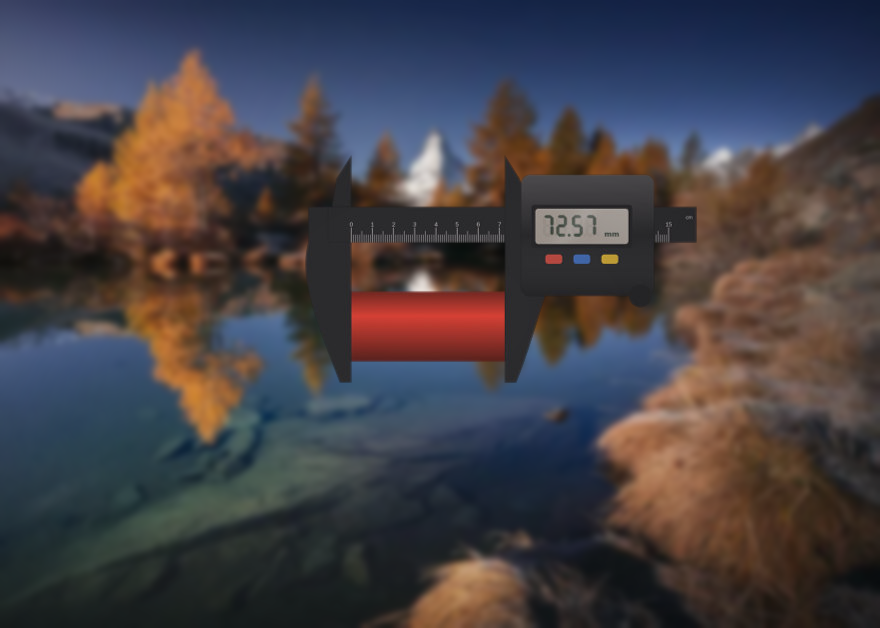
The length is 72.57,mm
